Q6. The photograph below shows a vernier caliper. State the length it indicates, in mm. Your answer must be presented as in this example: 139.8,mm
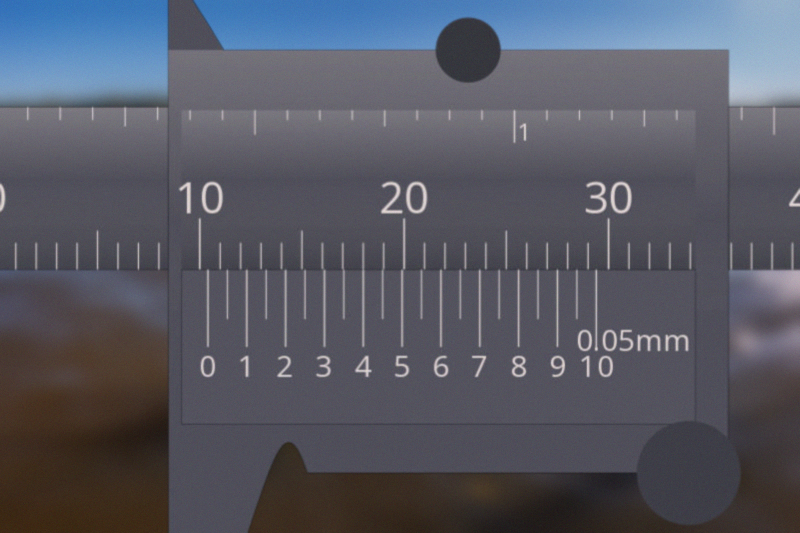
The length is 10.4,mm
